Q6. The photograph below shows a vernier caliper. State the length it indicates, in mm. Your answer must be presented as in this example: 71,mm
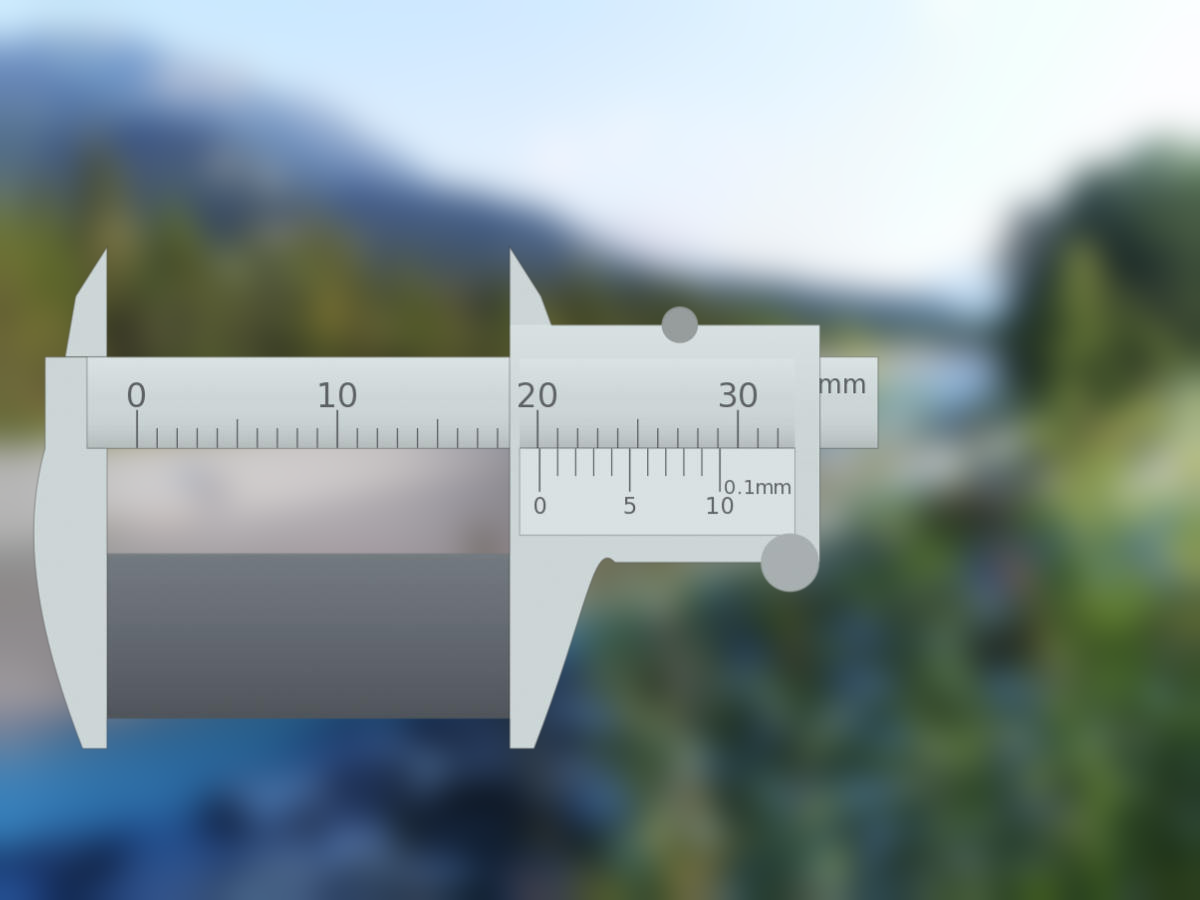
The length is 20.1,mm
